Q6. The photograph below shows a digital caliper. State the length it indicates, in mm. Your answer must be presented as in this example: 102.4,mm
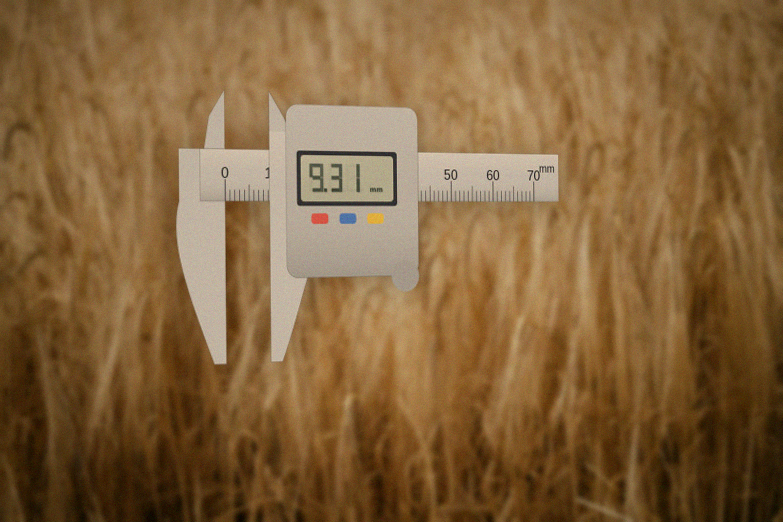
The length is 9.31,mm
